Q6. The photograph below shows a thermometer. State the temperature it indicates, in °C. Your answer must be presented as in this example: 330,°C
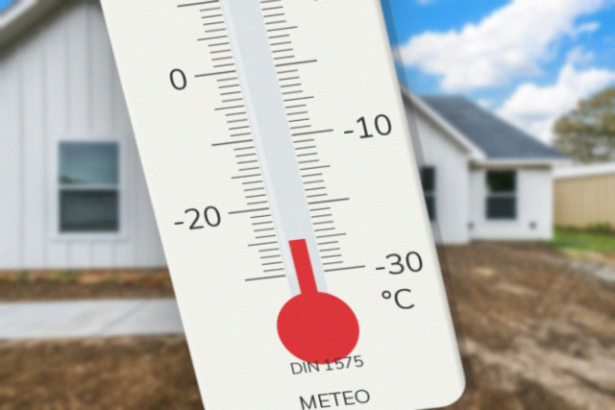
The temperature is -25,°C
